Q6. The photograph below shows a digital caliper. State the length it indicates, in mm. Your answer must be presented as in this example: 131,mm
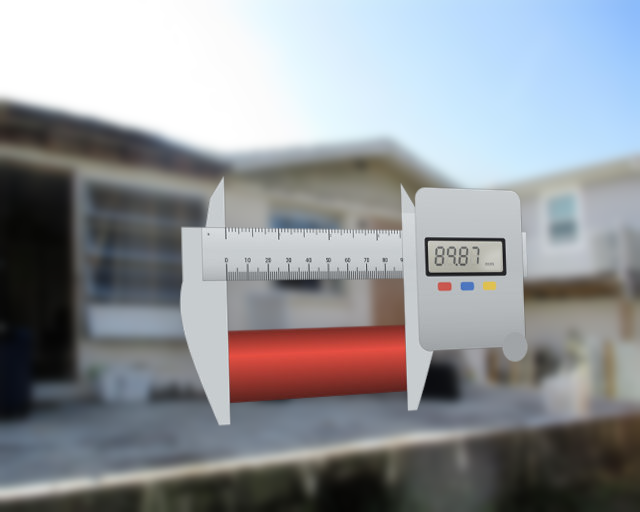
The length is 89.87,mm
